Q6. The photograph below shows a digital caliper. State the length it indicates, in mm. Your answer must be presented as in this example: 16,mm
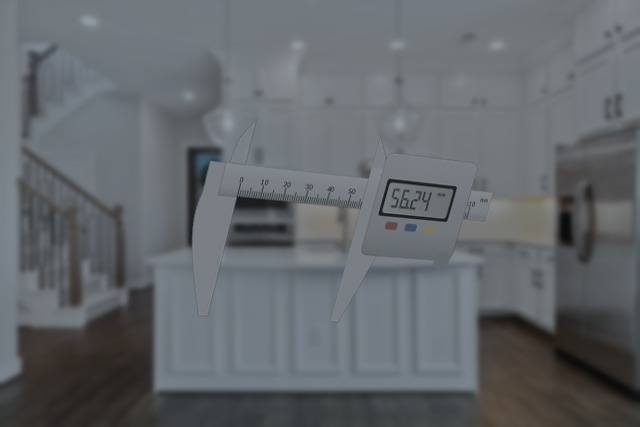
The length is 56.24,mm
